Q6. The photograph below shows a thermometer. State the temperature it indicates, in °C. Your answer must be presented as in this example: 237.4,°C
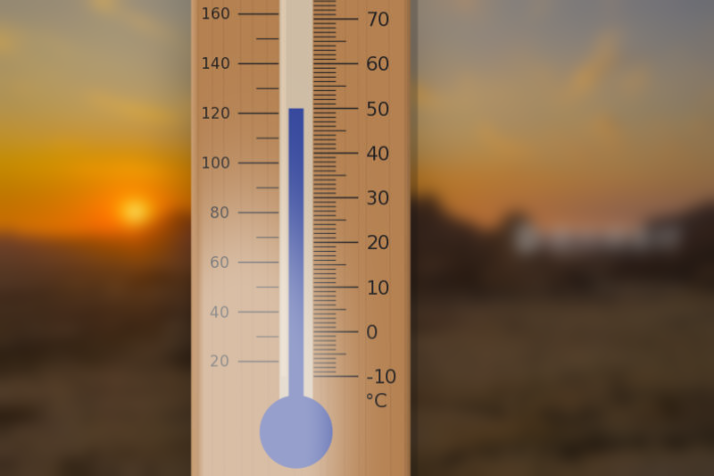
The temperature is 50,°C
